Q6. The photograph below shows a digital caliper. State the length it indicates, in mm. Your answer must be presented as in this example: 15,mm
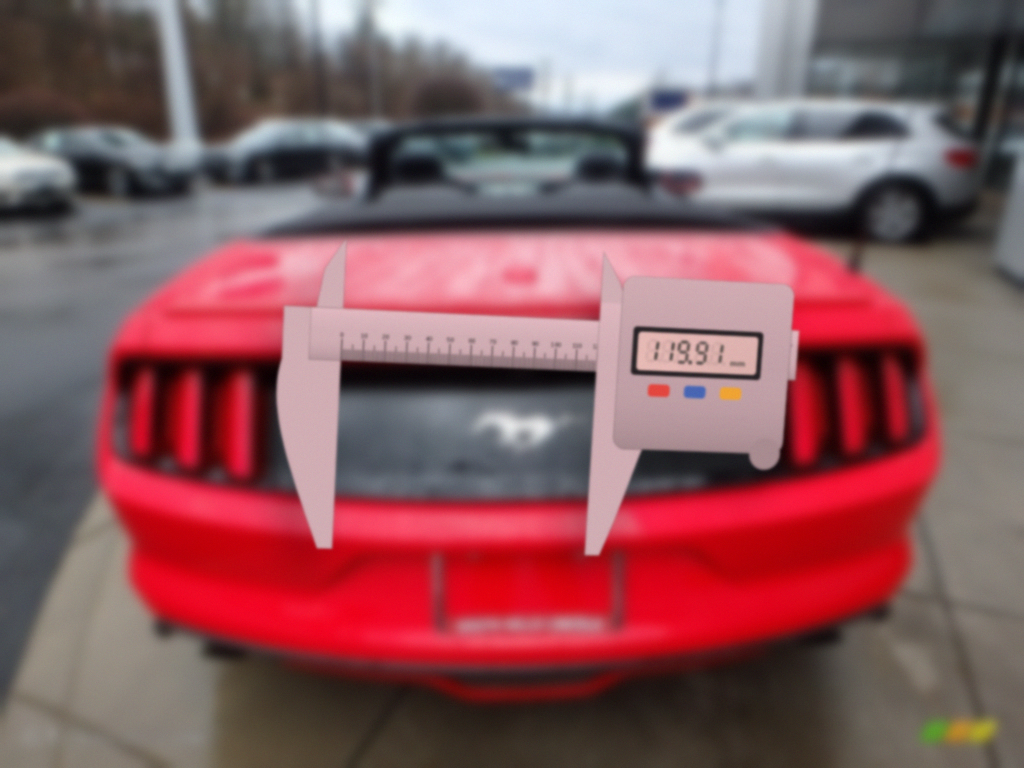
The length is 119.91,mm
